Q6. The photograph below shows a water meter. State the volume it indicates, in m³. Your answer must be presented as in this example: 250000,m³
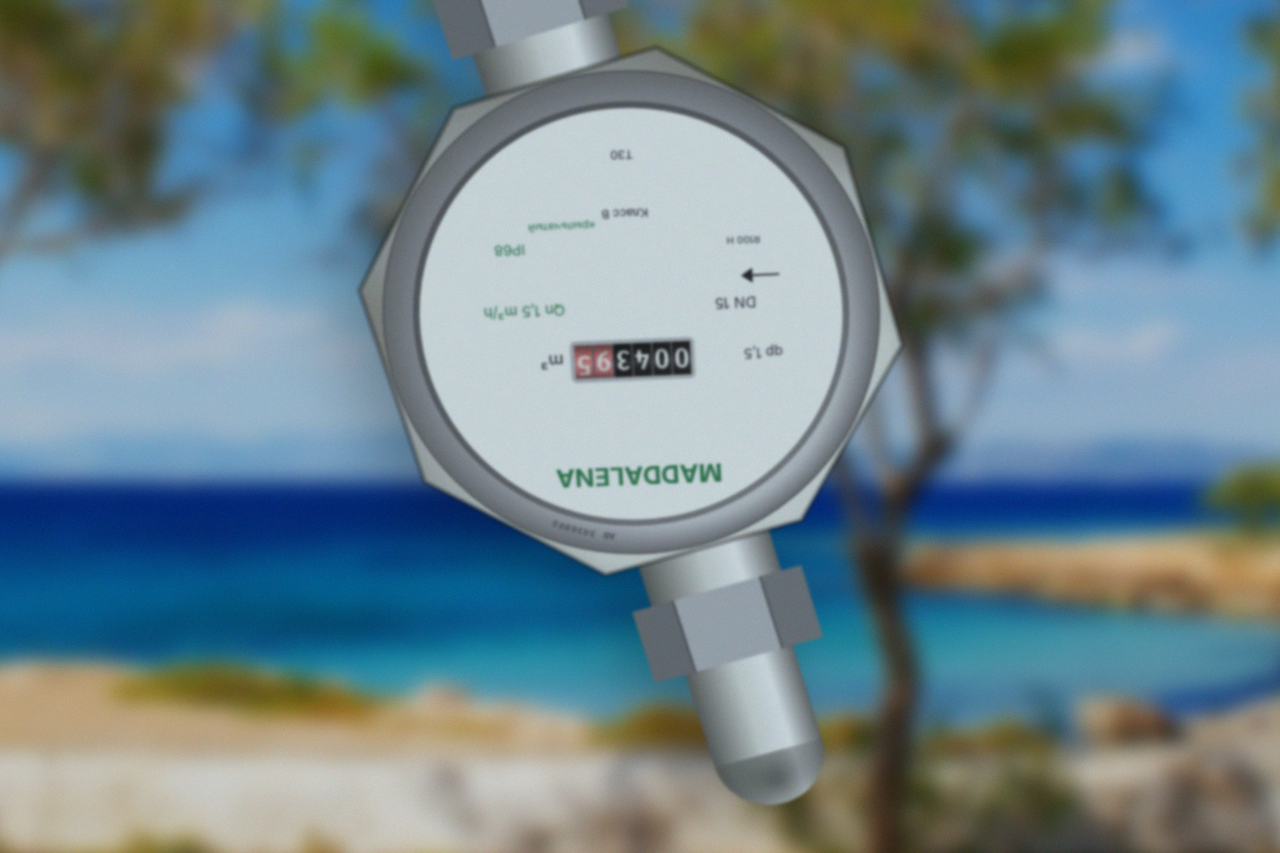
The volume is 43.95,m³
